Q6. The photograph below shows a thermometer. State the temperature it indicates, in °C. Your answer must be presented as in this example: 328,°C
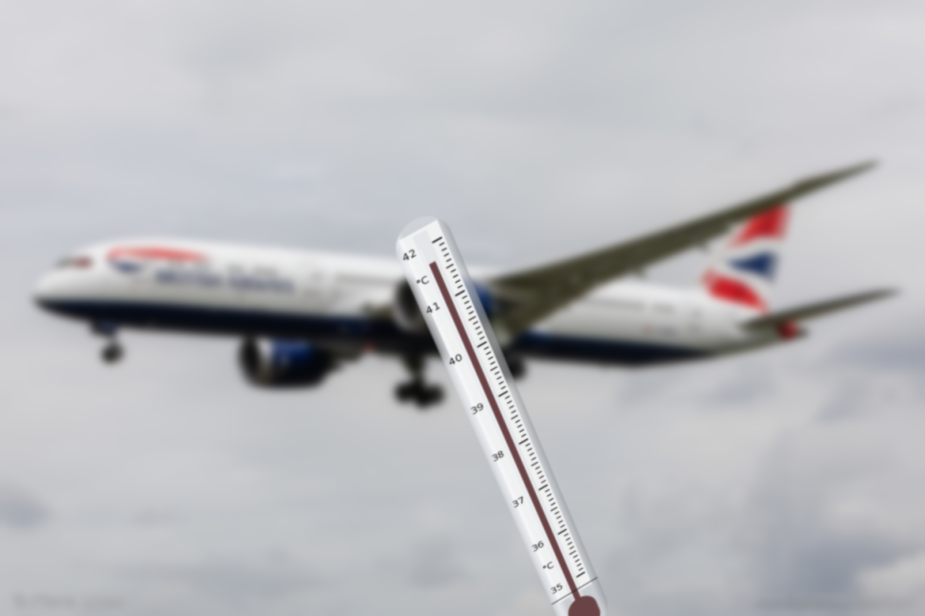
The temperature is 41.7,°C
